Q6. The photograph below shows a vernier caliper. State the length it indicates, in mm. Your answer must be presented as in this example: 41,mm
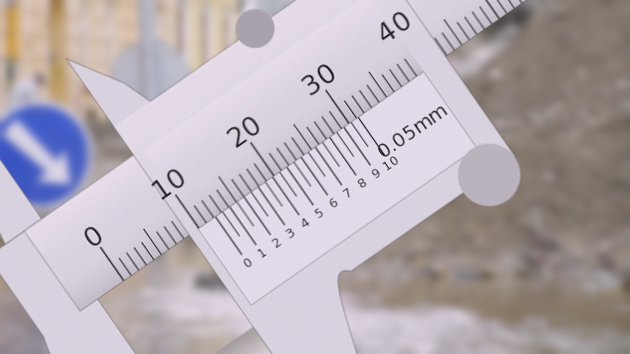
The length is 12.2,mm
